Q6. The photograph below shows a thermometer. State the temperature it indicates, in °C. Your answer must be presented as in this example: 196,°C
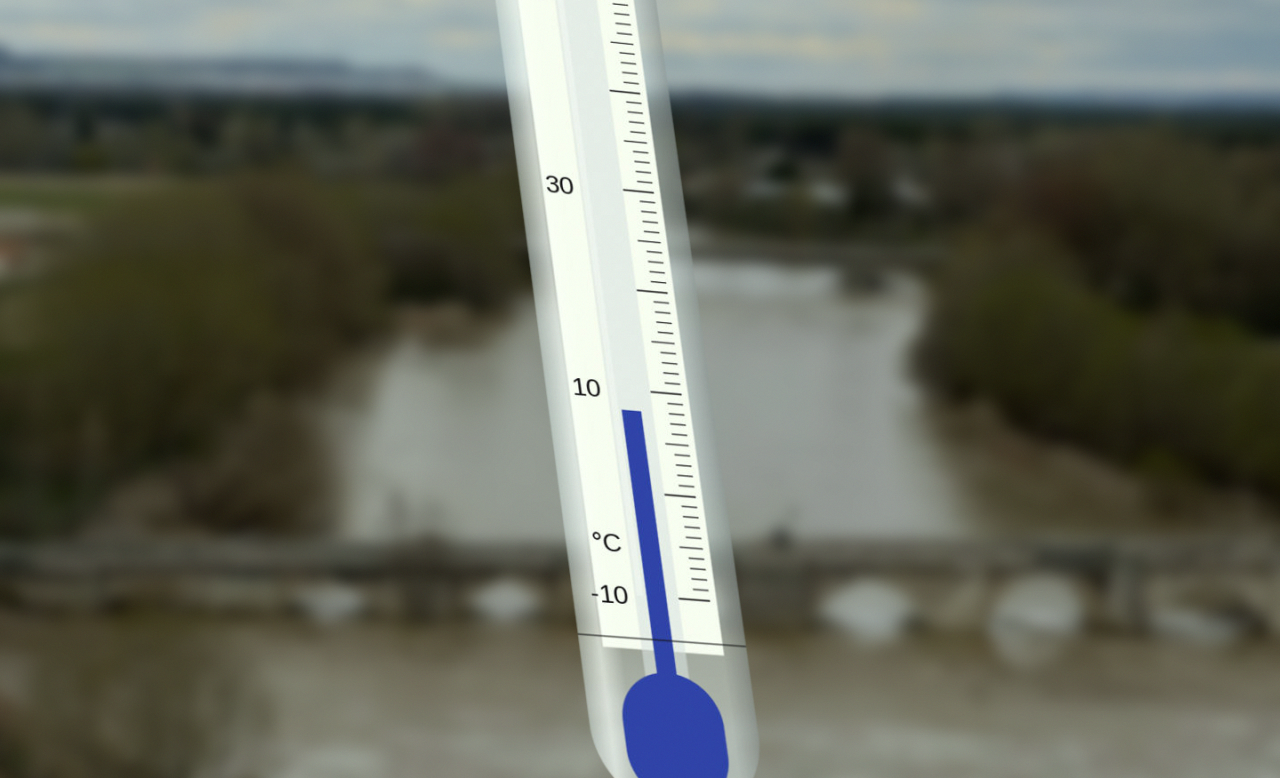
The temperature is 8,°C
